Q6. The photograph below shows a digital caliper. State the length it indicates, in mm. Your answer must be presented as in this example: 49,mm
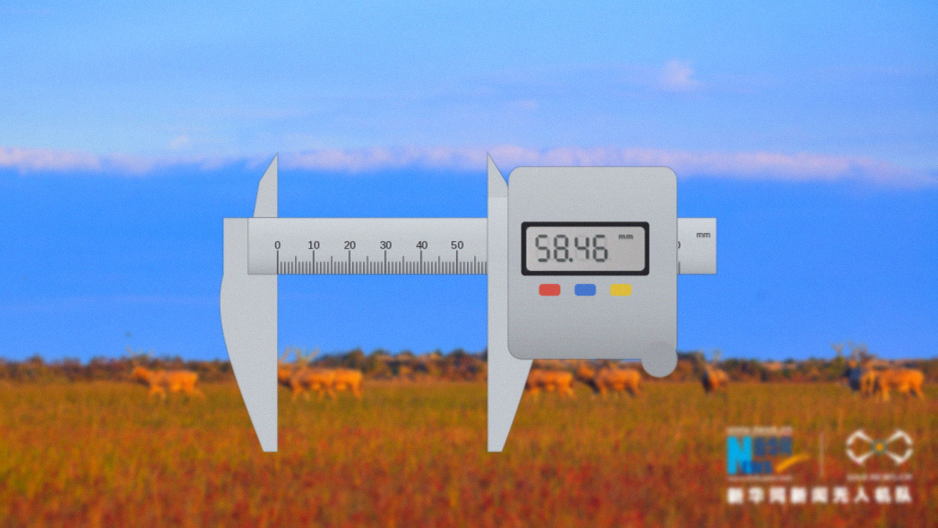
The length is 58.46,mm
